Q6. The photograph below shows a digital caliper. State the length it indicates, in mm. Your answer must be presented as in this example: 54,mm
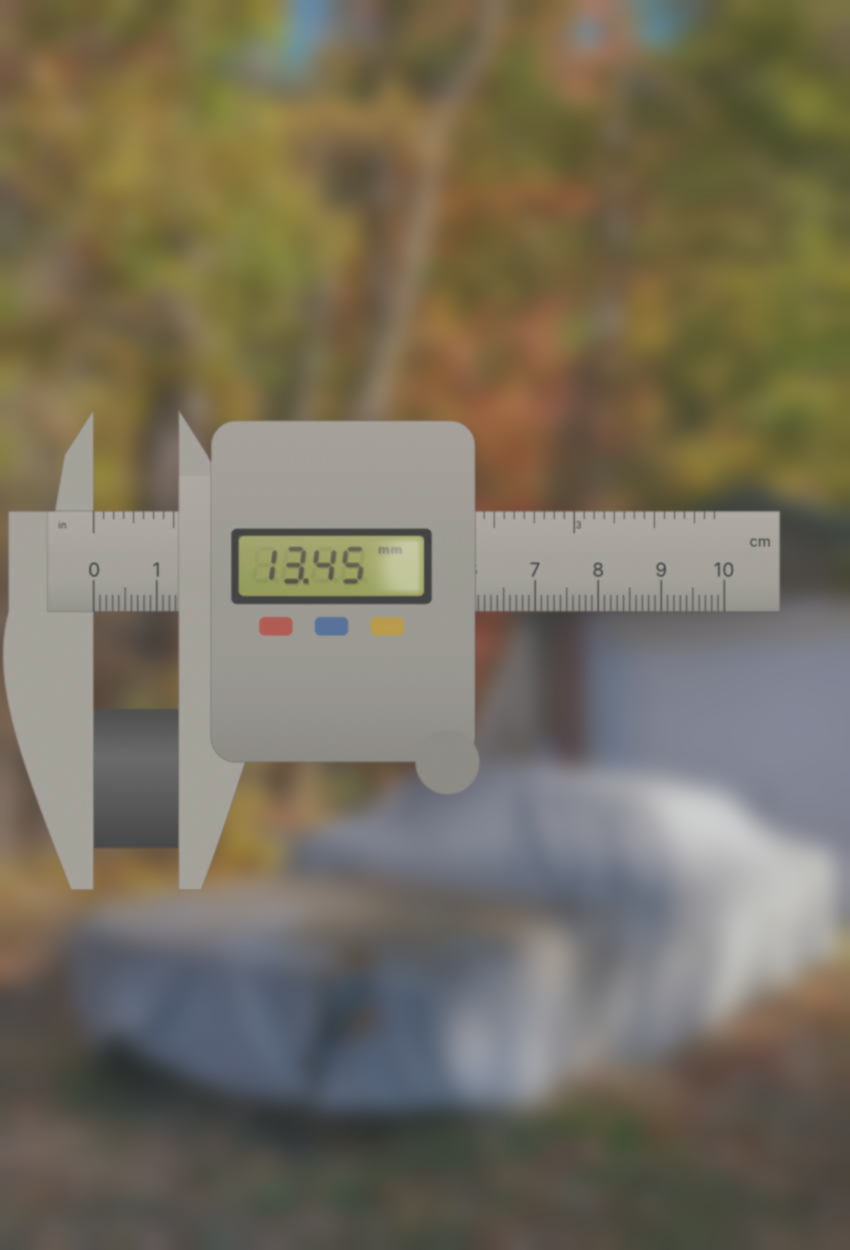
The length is 13.45,mm
